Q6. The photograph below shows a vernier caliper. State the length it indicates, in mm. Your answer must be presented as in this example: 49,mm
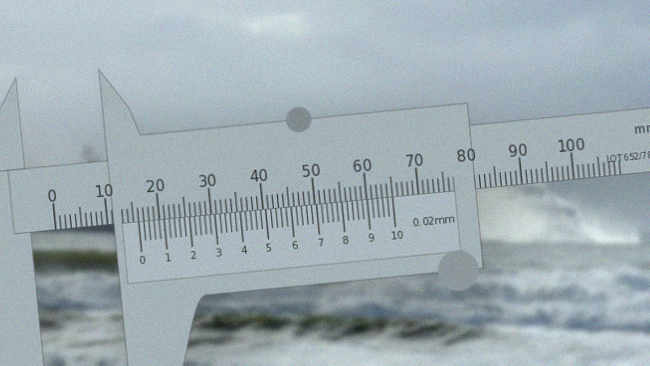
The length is 16.0,mm
